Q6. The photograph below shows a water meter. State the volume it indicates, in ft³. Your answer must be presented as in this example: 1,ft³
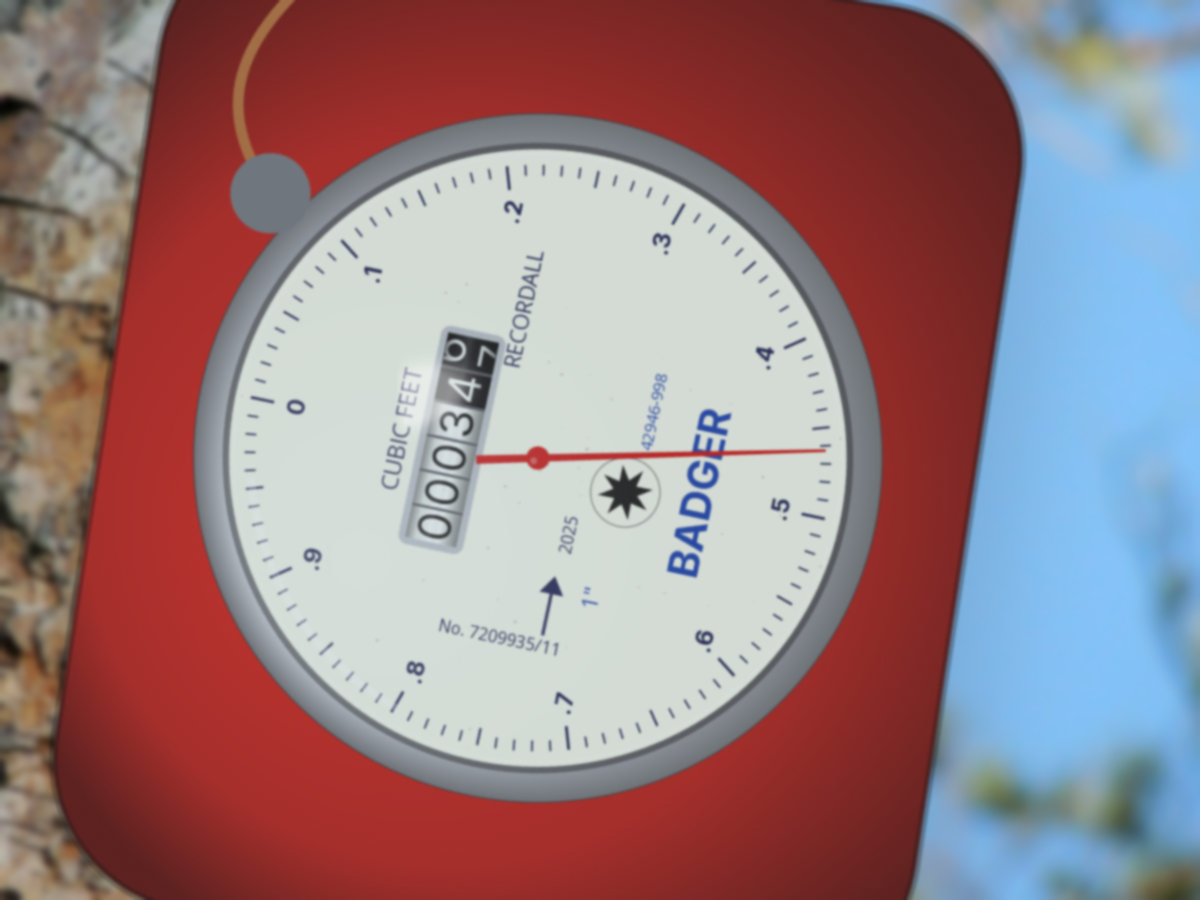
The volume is 346.46,ft³
